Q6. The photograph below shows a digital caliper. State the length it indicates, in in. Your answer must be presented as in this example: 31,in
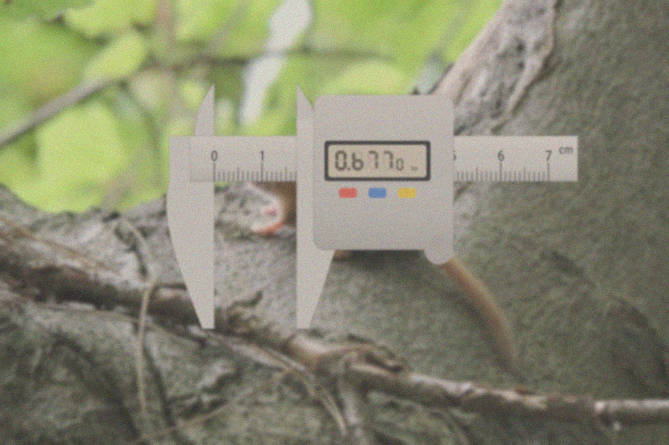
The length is 0.6770,in
